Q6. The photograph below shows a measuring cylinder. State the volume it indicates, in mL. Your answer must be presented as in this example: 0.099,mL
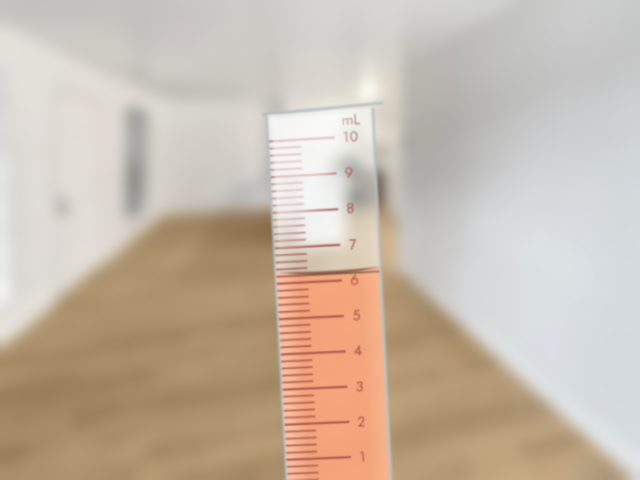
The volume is 6.2,mL
